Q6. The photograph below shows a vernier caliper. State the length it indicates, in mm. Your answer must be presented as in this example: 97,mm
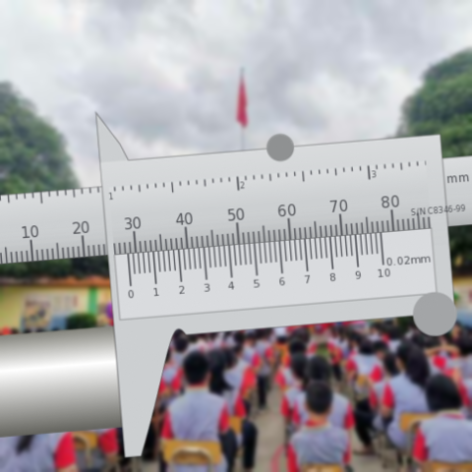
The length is 28.5,mm
